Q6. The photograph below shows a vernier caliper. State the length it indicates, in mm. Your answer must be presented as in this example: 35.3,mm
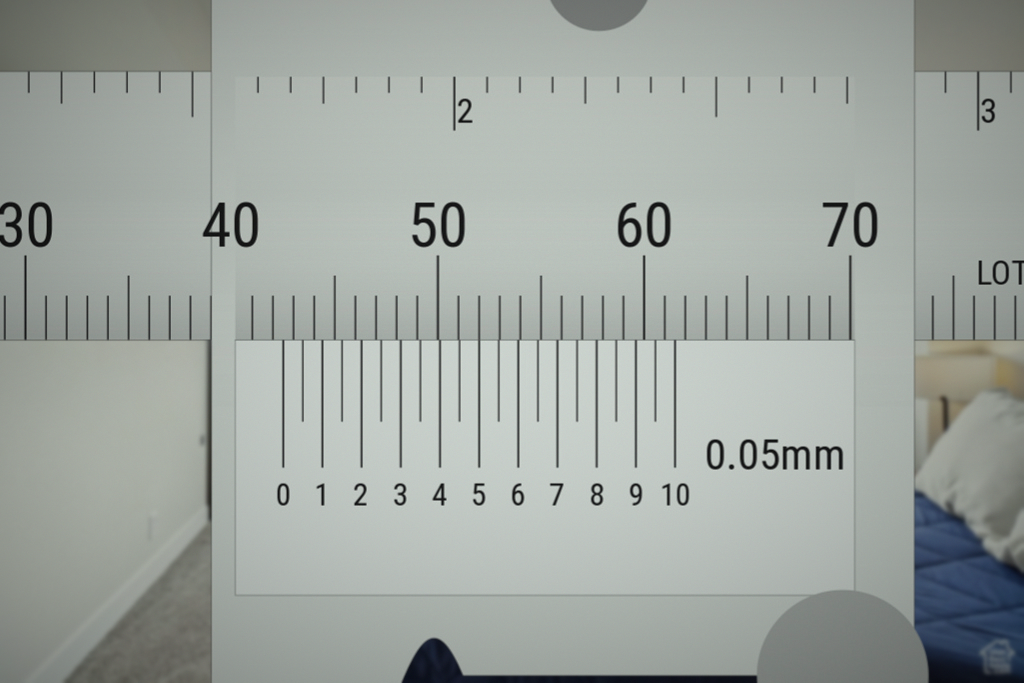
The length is 42.5,mm
